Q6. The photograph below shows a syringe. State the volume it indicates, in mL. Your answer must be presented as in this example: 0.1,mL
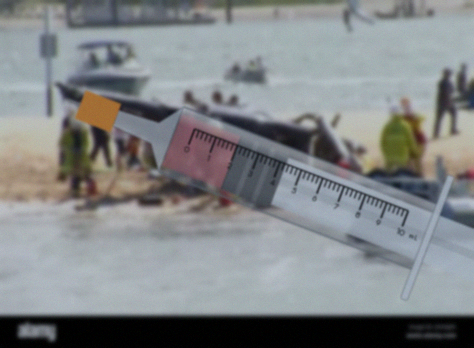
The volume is 2,mL
